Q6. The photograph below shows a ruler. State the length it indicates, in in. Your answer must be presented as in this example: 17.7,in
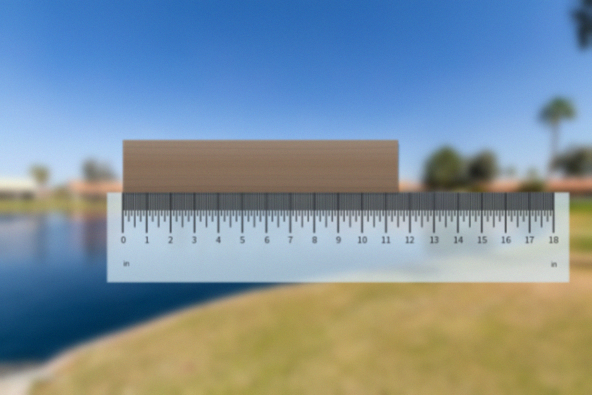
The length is 11.5,in
